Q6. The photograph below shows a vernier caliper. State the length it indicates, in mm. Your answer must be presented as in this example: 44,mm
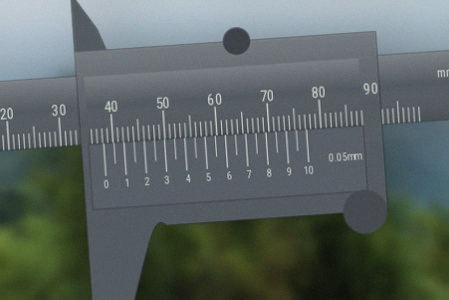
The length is 38.2,mm
